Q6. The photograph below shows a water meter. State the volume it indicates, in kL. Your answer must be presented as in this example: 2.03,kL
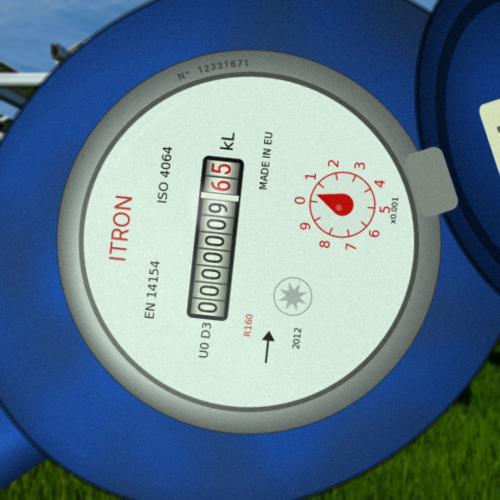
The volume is 9.650,kL
